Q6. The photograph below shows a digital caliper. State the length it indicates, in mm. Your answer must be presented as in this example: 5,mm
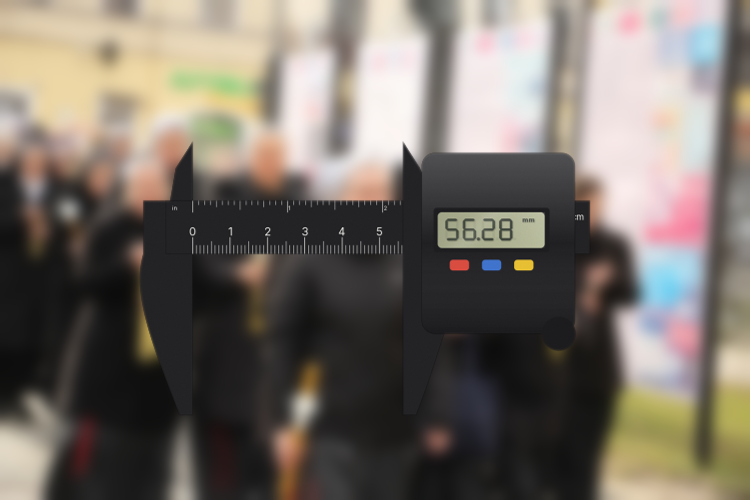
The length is 56.28,mm
